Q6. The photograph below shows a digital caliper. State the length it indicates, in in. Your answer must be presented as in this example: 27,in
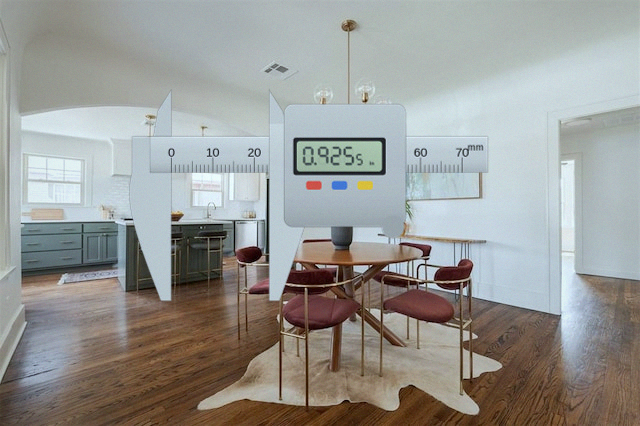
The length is 0.9255,in
